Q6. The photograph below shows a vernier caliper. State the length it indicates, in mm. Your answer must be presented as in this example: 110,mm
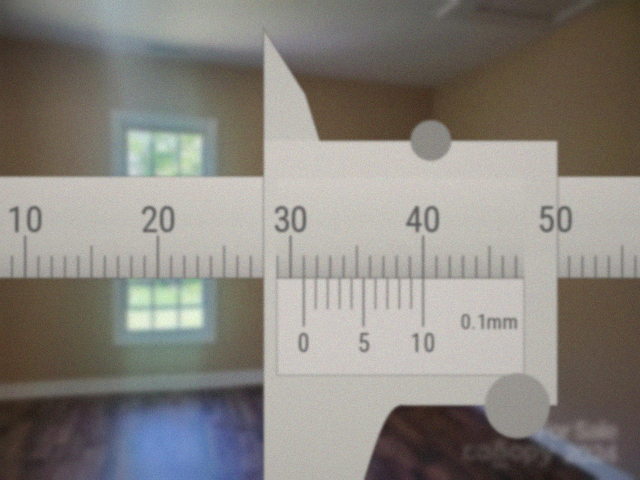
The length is 31.0,mm
